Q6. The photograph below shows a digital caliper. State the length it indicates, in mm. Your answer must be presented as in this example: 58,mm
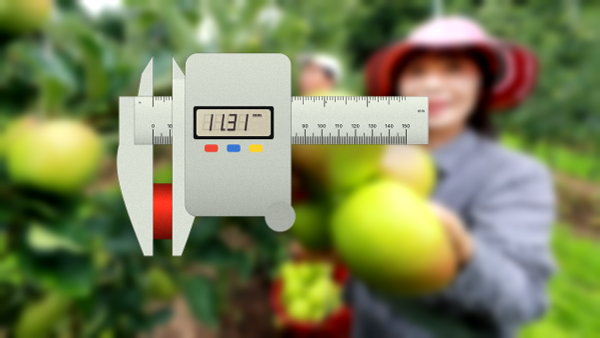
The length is 11.31,mm
